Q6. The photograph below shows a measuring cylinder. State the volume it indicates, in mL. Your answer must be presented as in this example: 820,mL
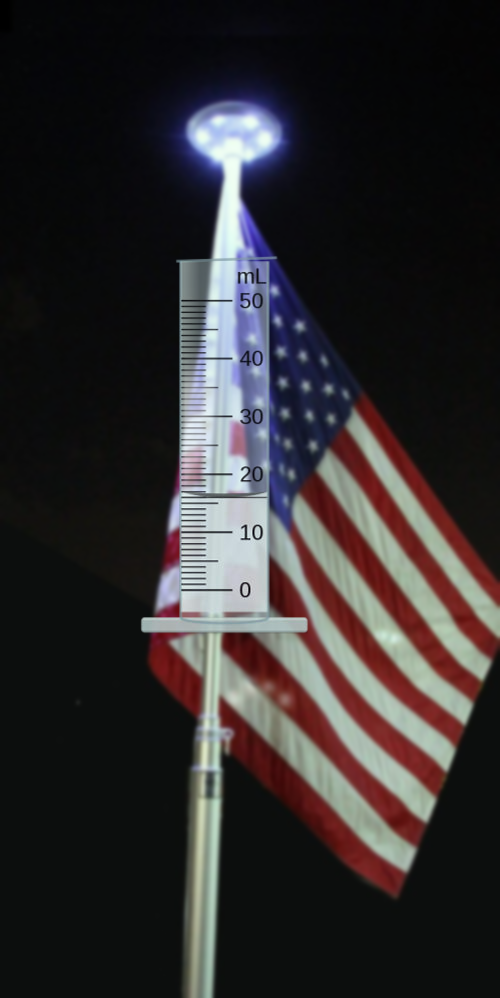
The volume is 16,mL
